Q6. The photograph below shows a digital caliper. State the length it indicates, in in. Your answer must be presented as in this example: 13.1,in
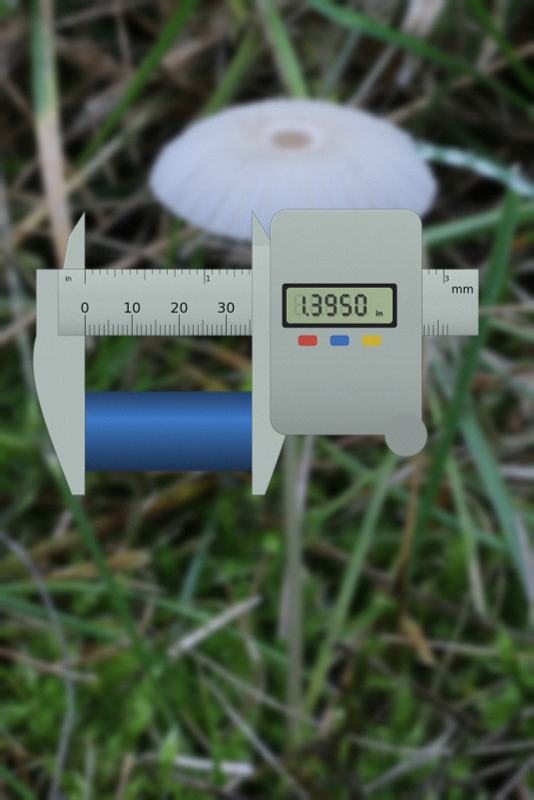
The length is 1.3950,in
